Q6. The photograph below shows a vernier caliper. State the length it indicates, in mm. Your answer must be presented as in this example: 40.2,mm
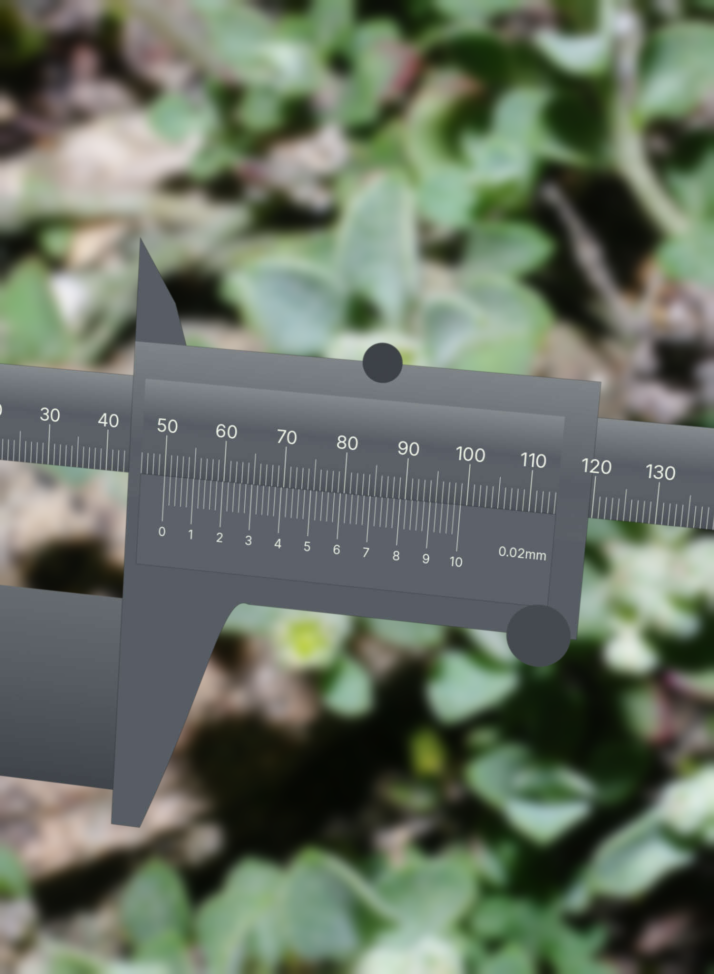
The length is 50.0,mm
